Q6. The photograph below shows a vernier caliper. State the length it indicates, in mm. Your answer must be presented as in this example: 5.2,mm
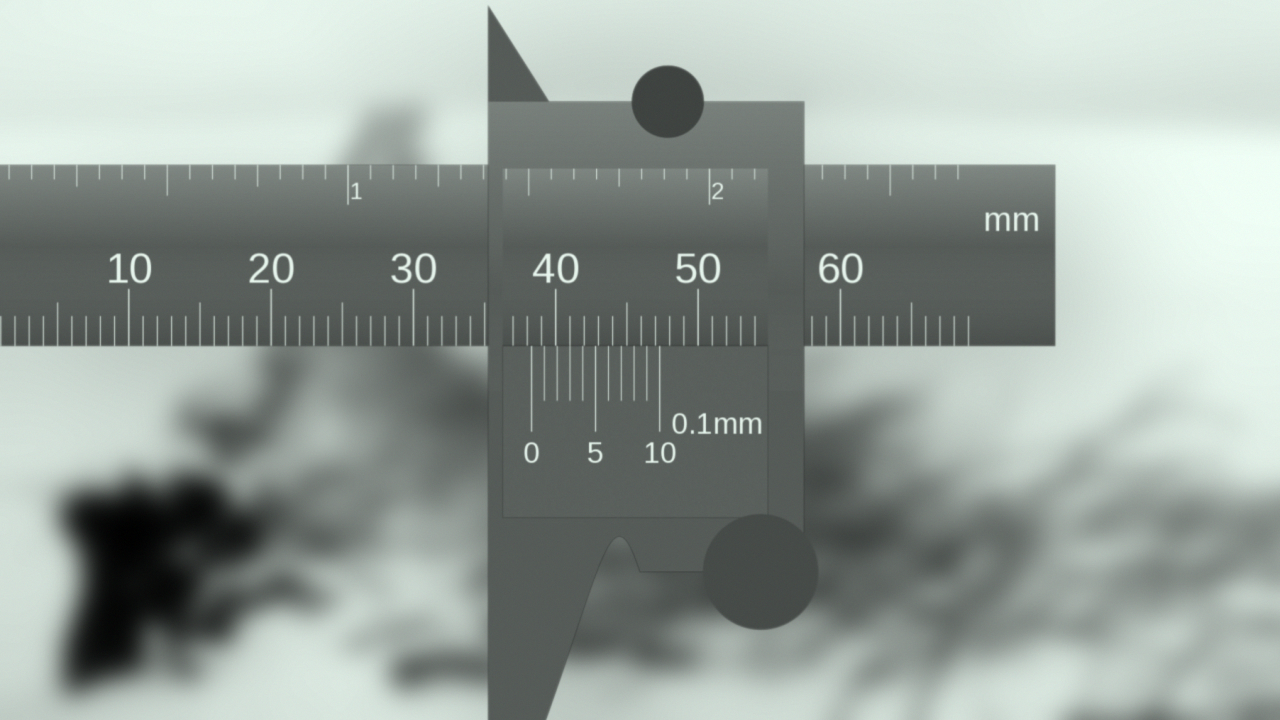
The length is 38.3,mm
